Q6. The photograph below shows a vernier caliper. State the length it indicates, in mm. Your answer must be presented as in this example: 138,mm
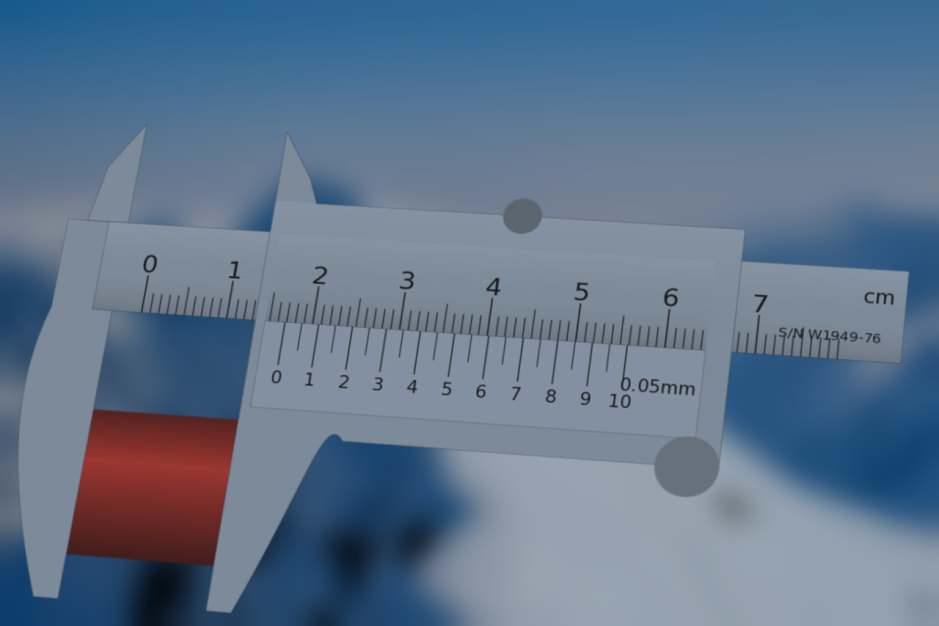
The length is 16.8,mm
